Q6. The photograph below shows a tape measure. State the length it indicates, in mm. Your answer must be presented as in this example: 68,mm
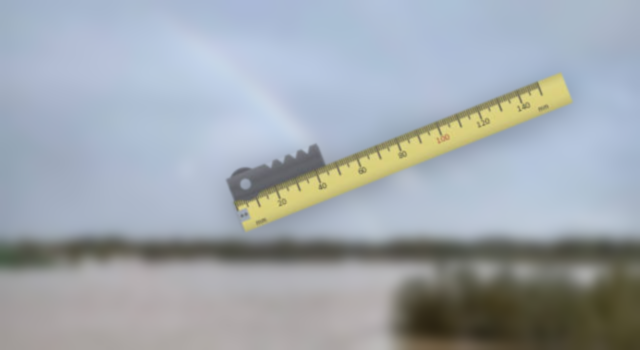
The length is 45,mm
